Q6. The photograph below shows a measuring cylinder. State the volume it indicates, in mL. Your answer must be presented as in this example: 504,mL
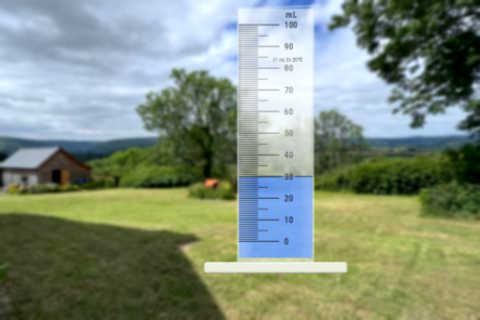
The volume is 30,mL
